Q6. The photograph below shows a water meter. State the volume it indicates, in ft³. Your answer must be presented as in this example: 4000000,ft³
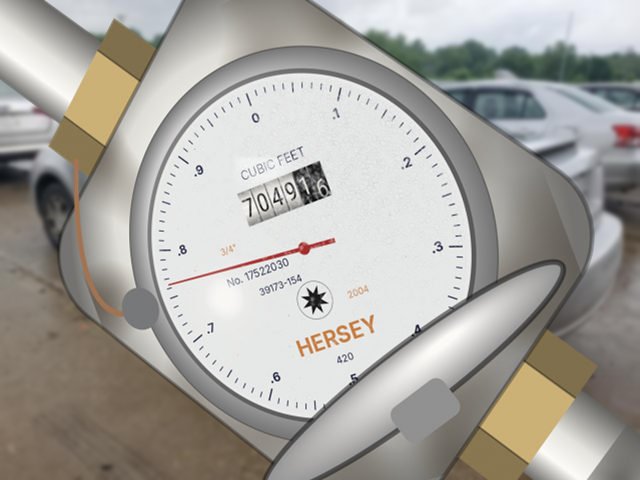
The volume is 704915.76,ft³
